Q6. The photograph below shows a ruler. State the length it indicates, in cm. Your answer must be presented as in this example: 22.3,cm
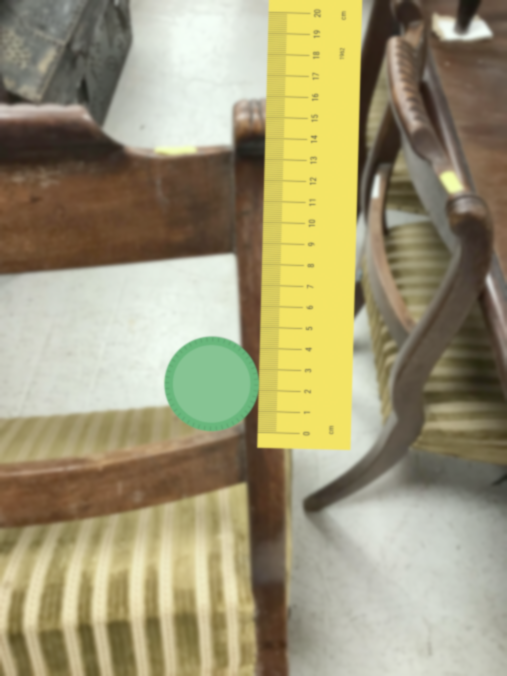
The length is 4.5,cm
